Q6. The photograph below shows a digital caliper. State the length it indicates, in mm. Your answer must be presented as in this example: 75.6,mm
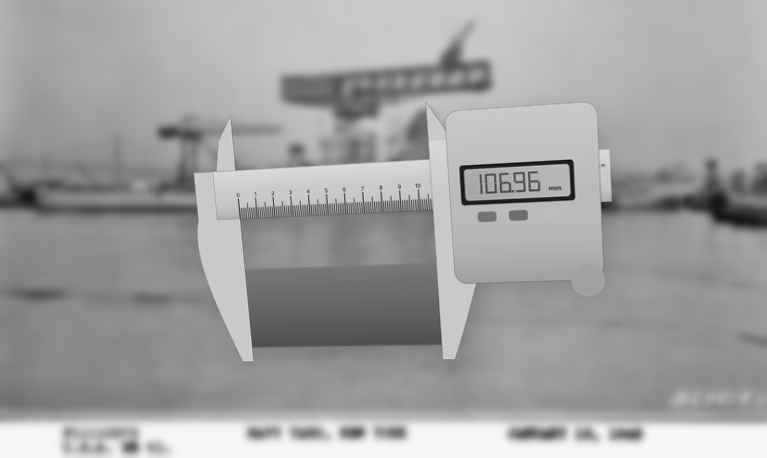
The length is 106.96,mm
